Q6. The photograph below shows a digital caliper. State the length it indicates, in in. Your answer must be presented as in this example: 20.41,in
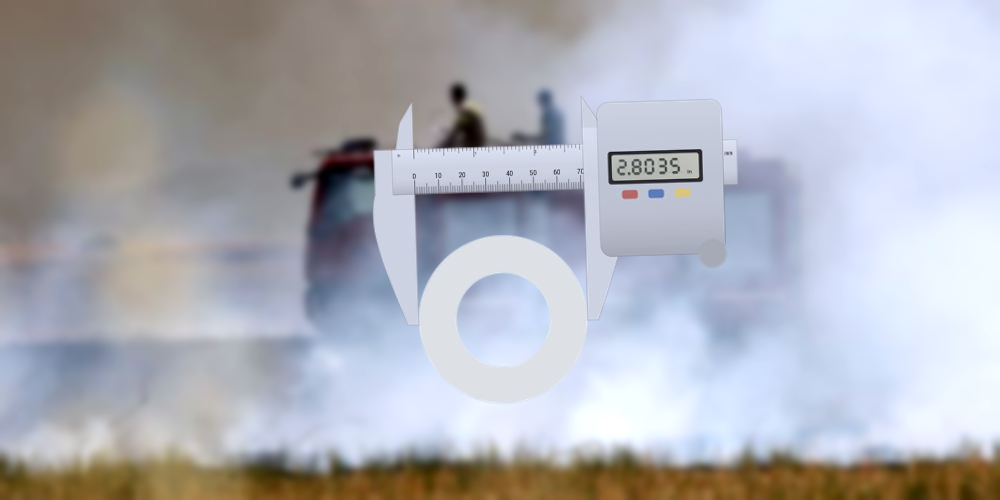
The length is 2.8035,in
